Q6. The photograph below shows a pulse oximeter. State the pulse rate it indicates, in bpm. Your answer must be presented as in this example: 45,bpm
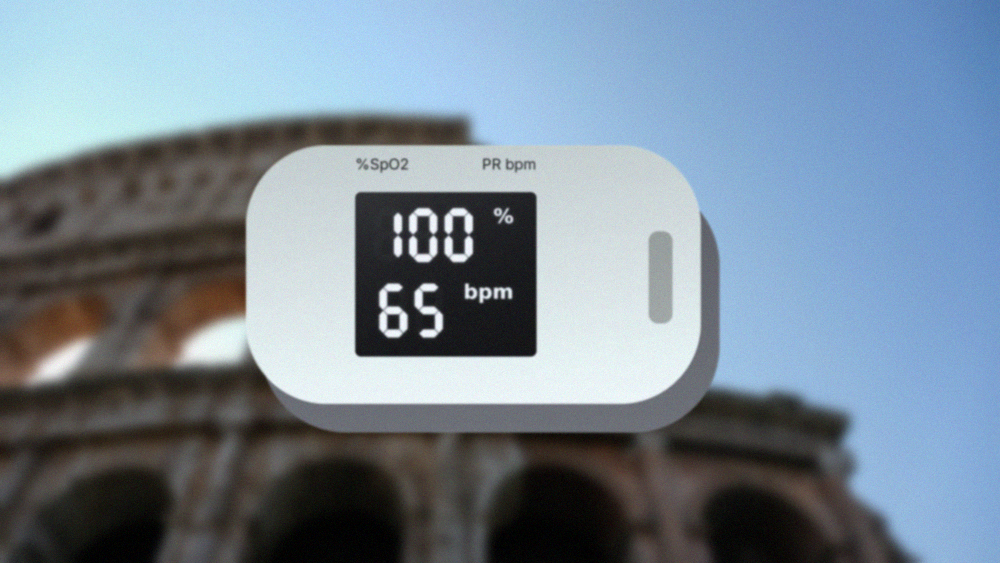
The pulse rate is 65,bpm
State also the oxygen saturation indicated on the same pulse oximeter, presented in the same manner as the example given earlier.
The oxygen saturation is 100,%
